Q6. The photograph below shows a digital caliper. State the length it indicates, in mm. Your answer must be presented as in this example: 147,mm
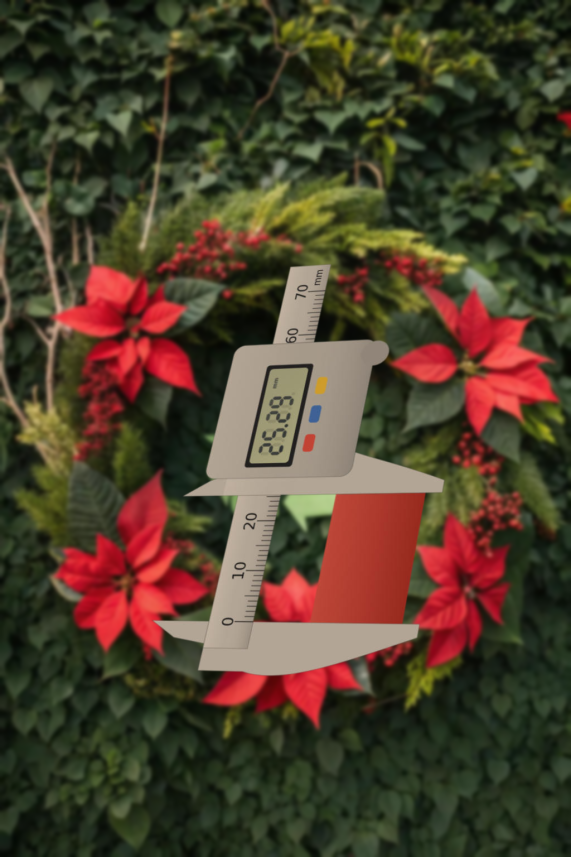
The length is 25.29,mm
